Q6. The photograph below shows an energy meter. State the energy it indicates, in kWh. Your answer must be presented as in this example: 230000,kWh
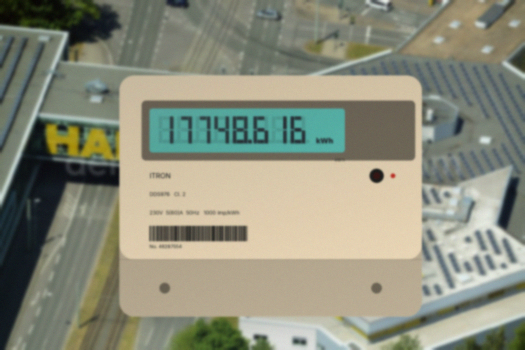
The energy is 17748.616,kWh
